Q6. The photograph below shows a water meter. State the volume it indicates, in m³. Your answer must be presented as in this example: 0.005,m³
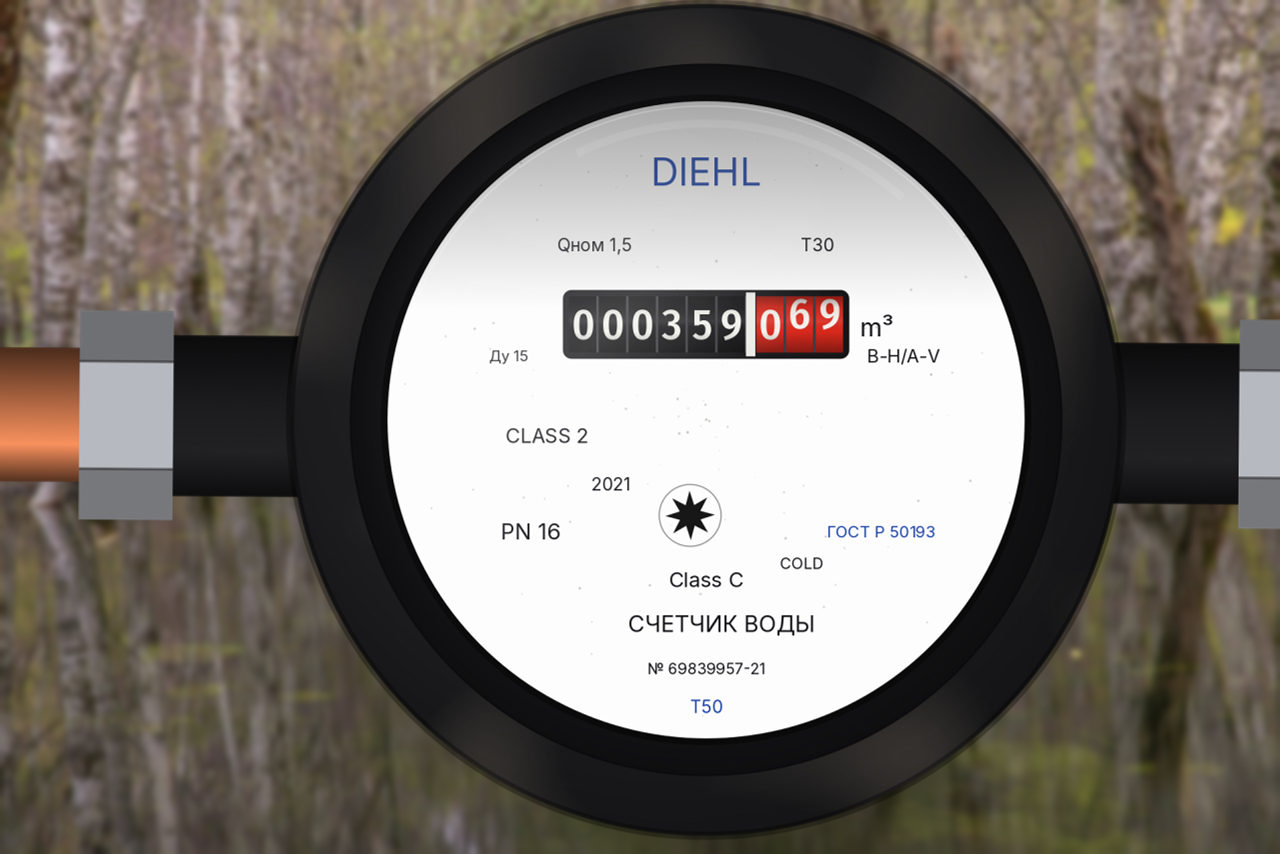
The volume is 359.069,m³
